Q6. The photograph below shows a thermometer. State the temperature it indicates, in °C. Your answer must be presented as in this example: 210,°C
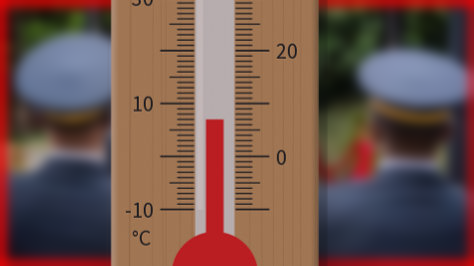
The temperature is 7,°C
